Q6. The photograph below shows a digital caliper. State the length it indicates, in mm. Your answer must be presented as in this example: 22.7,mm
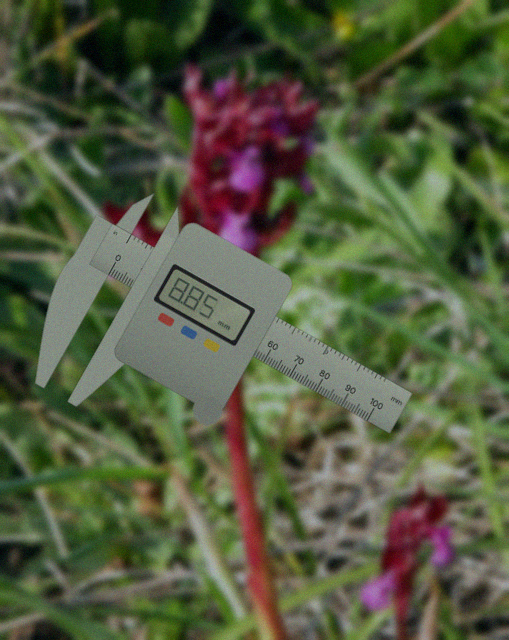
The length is 8.85,mm
